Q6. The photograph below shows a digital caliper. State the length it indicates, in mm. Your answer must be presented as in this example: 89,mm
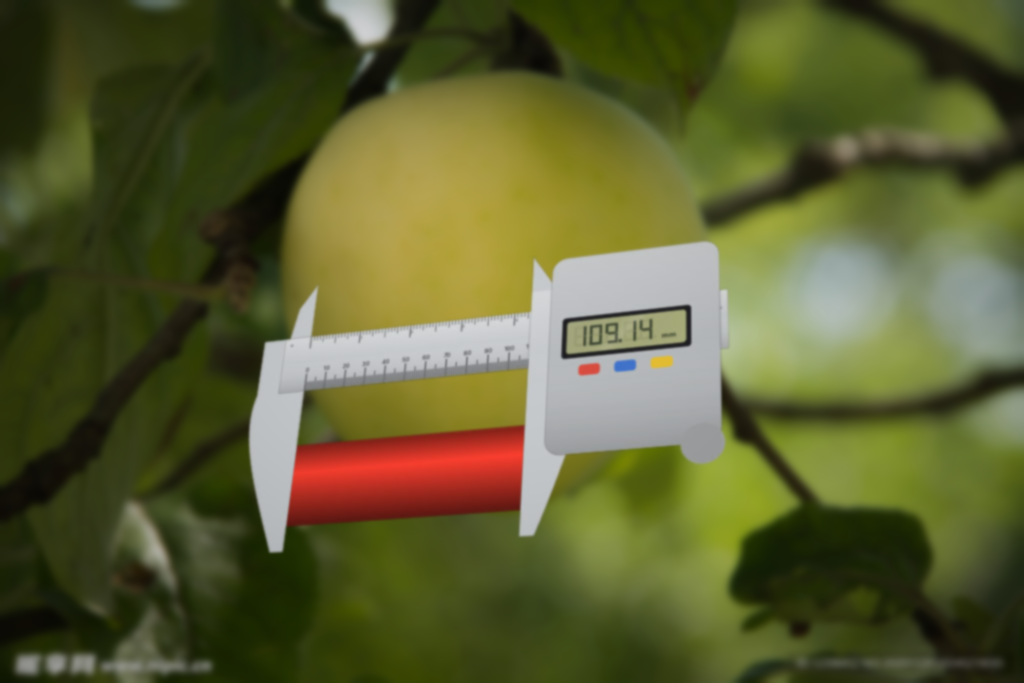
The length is 109.14,mm
